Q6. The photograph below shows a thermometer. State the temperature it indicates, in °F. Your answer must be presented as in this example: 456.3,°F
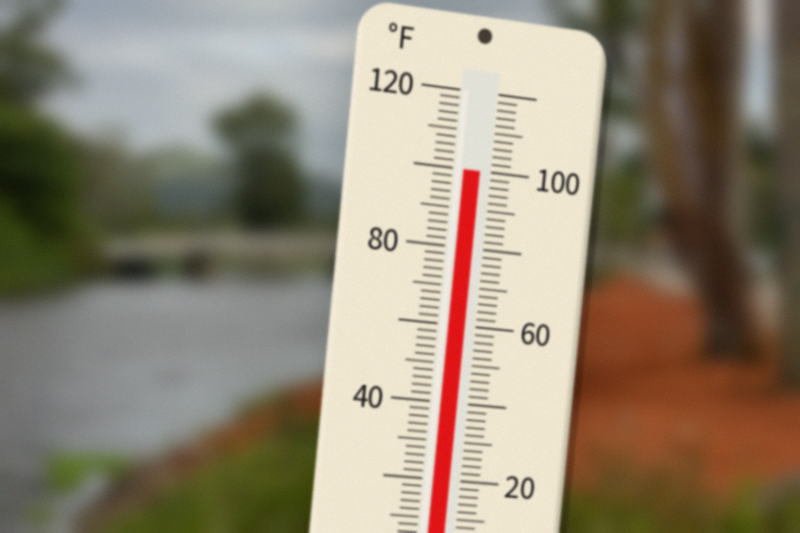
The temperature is 100,°F
